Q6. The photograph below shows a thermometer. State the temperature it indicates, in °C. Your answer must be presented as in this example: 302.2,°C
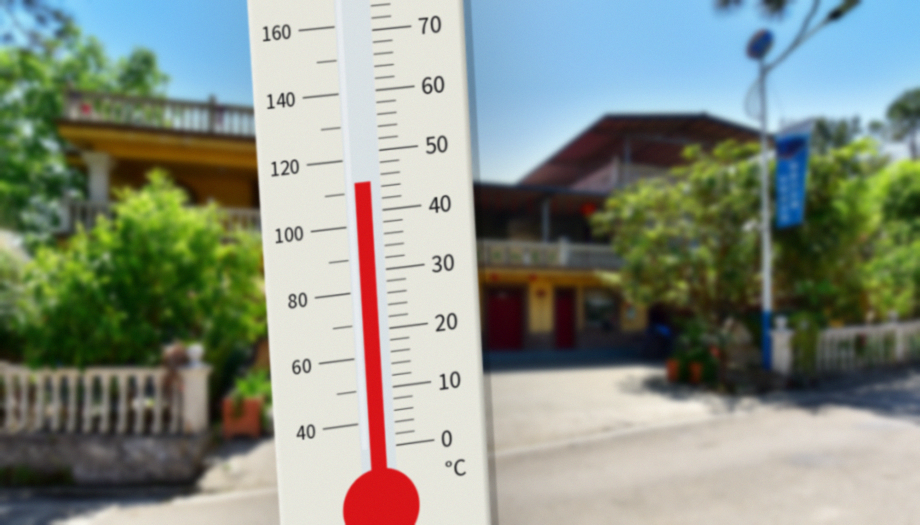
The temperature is 45,°C
